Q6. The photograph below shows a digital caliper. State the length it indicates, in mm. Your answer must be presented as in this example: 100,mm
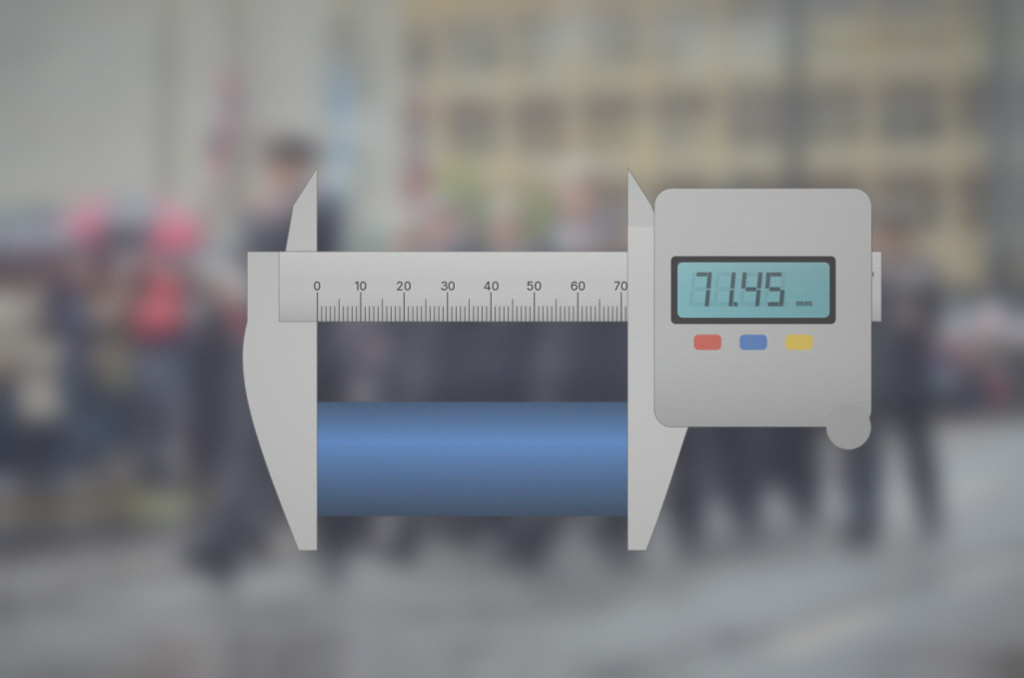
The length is 71.45,mm
